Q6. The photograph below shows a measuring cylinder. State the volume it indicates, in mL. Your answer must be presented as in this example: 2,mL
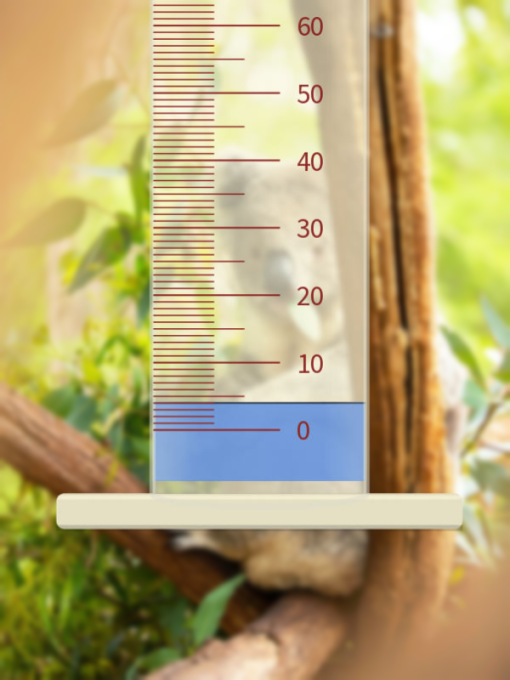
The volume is 4,mL
